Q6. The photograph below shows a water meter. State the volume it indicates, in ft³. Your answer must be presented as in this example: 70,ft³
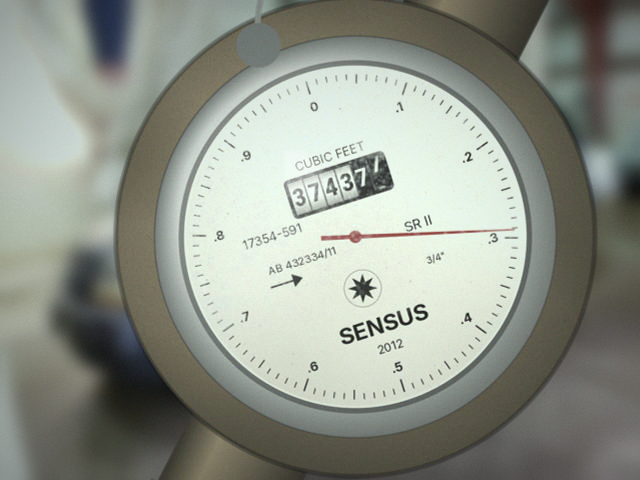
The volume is 374377.29,ft³
